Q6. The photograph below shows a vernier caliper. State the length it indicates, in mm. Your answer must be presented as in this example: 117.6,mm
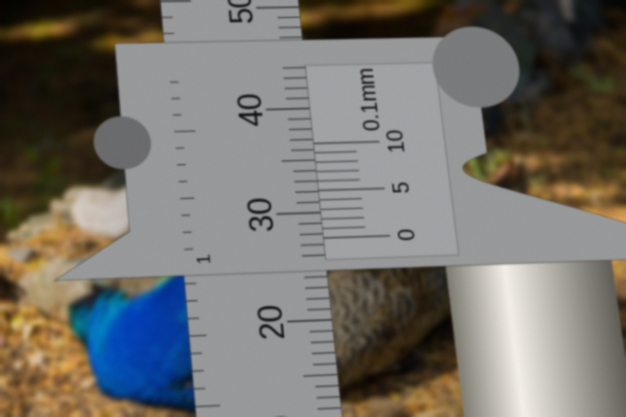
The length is 27.6,mm
